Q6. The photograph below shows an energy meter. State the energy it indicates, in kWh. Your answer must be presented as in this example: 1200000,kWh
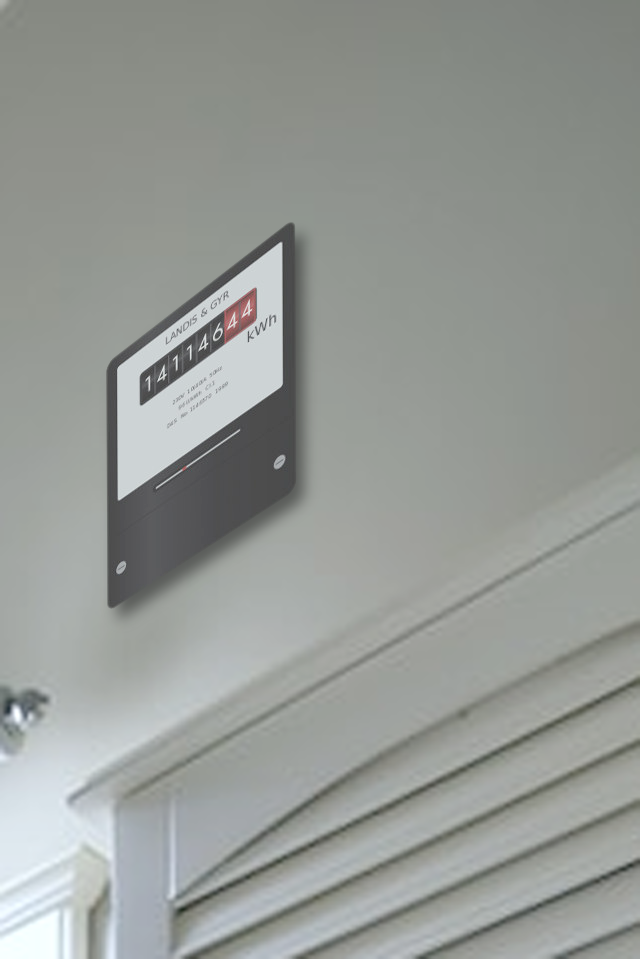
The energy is 141146.44,kWh
